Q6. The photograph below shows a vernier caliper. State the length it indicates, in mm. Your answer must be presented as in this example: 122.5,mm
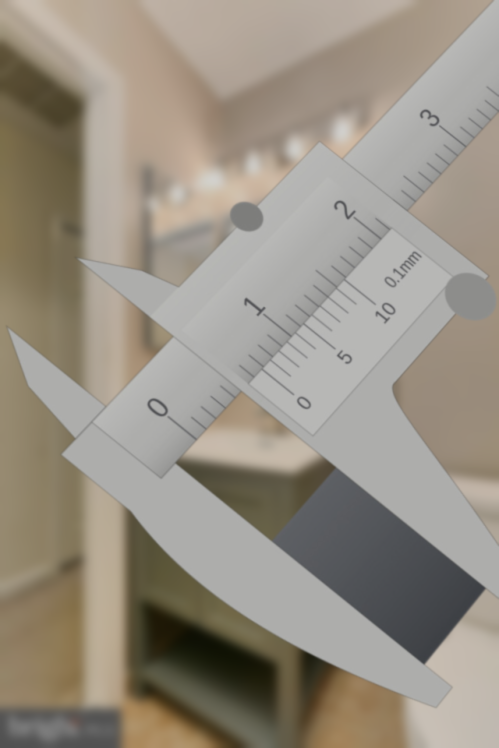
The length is 6.8,mm
